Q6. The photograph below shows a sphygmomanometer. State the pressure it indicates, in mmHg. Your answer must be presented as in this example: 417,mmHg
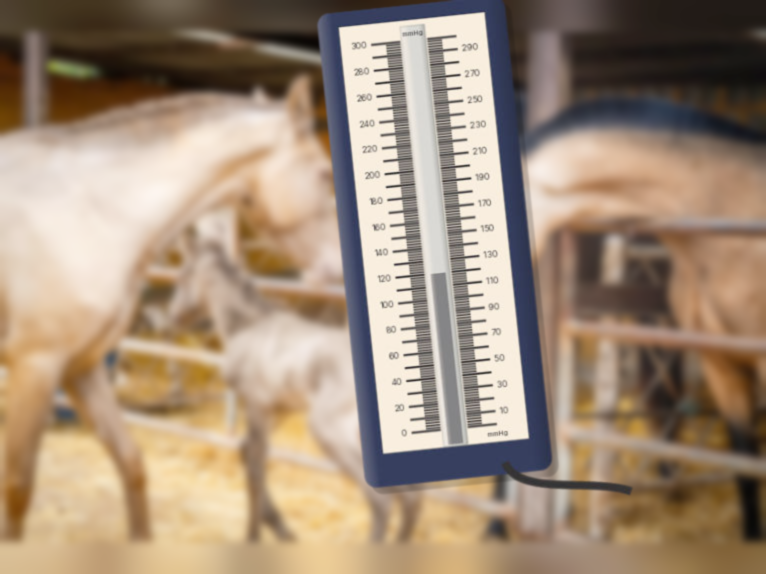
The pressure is 120,mmHg
